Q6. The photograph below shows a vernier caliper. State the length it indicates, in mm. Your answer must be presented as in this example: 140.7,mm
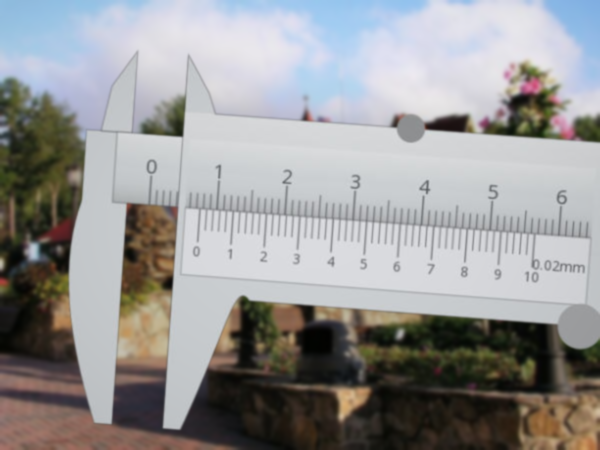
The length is 7.5,mm
